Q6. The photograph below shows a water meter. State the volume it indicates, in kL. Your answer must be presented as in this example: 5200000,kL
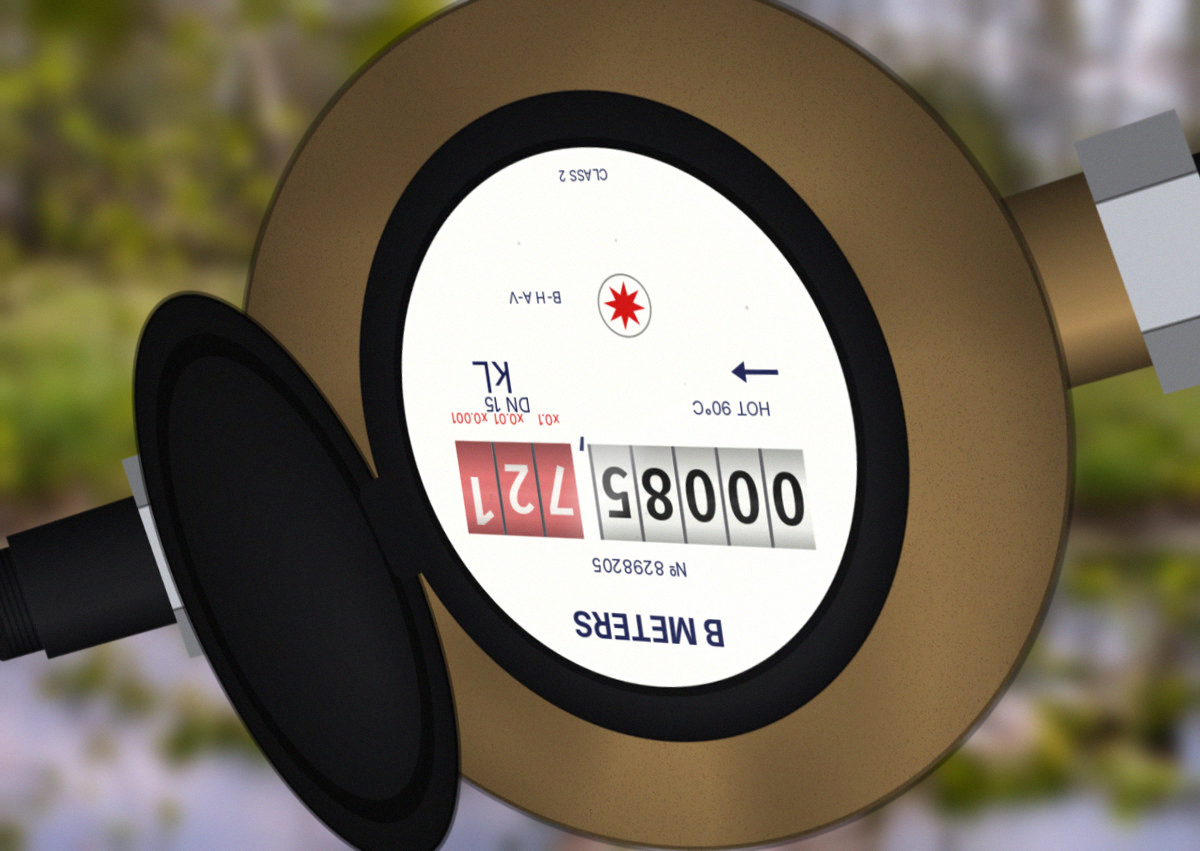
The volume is 85.721,kL
